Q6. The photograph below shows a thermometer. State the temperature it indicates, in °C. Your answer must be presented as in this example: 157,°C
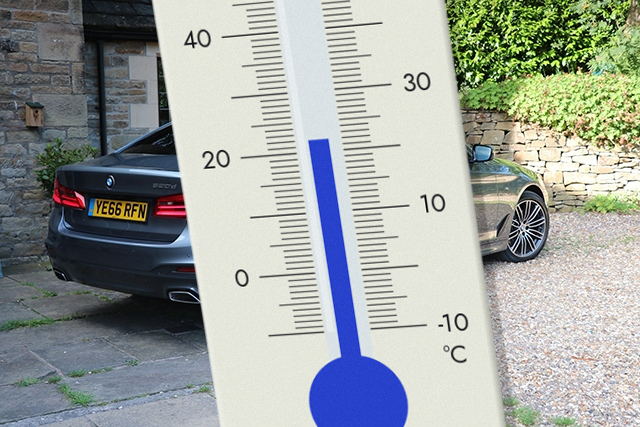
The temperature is 22,°C
